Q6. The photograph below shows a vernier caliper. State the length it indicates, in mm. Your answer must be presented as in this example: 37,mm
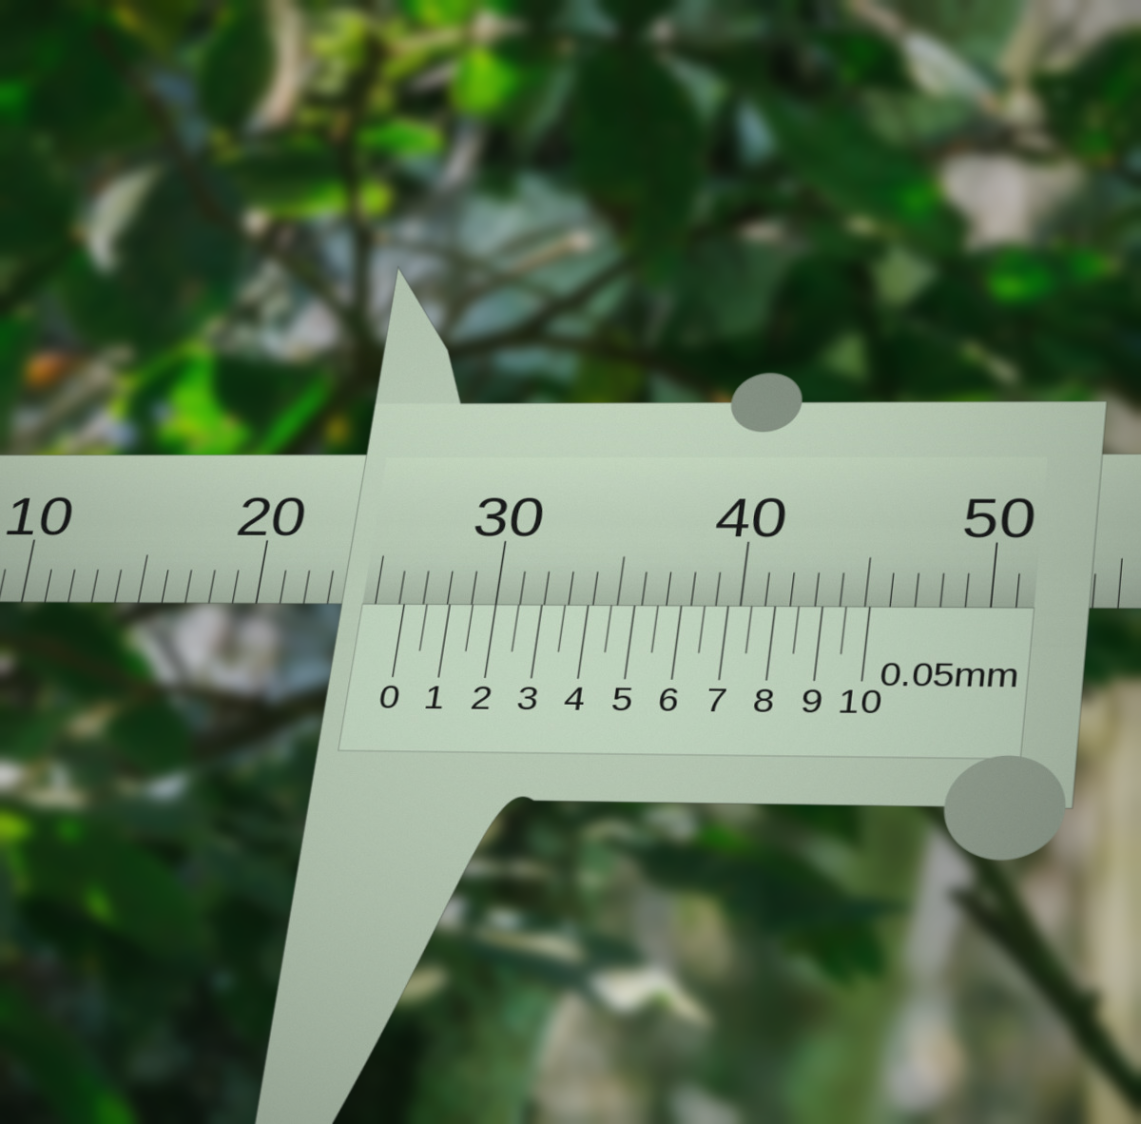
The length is 26.20,mm
